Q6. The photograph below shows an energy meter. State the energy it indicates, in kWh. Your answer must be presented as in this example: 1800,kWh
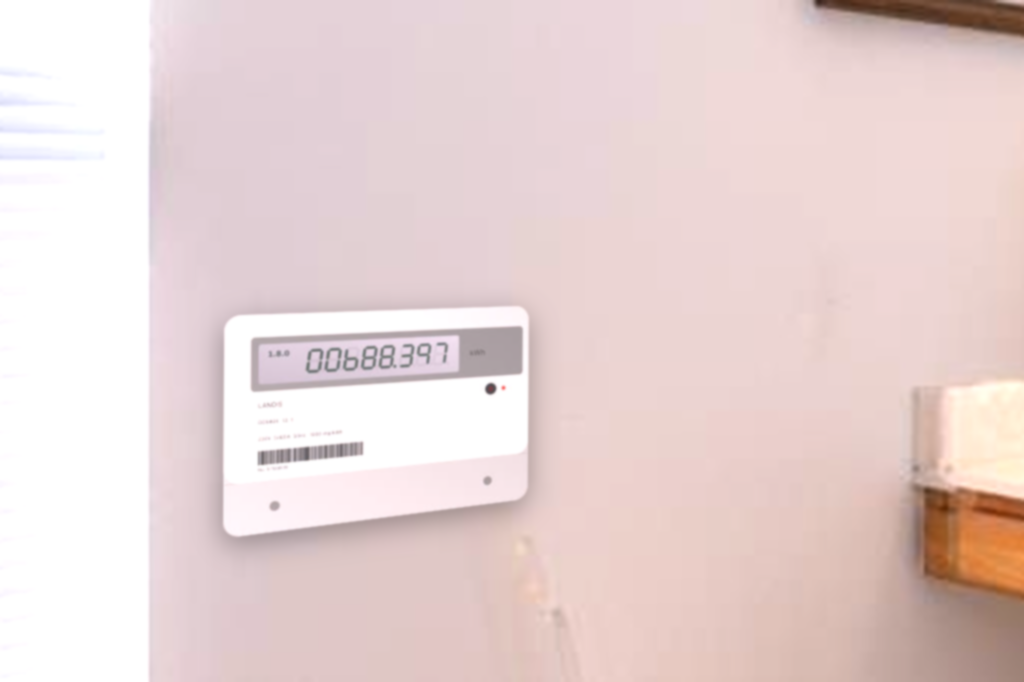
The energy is 688.397,kWh
